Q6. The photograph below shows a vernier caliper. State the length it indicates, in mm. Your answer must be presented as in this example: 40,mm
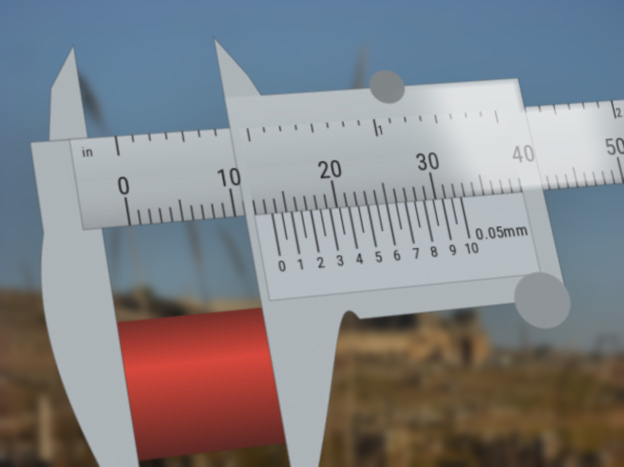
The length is 13.6,mm
